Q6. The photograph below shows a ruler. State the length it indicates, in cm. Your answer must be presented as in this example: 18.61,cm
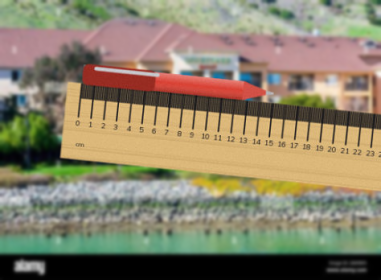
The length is 15,cm
